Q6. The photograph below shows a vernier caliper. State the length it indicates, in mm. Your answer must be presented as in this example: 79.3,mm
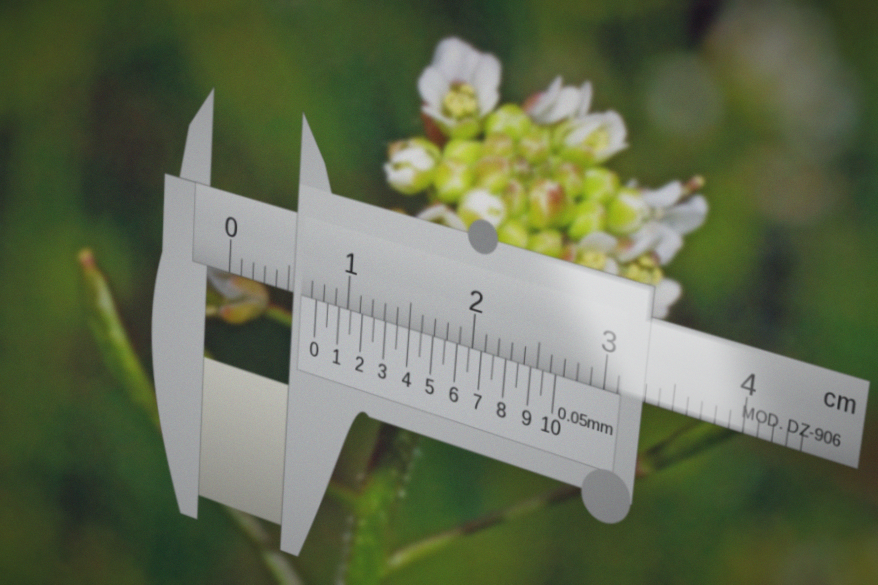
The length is 7.4,mm
